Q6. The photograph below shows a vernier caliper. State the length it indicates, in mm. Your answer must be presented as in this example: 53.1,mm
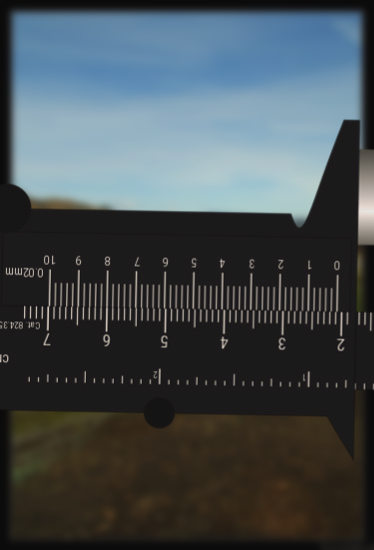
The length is 20.8,mm
